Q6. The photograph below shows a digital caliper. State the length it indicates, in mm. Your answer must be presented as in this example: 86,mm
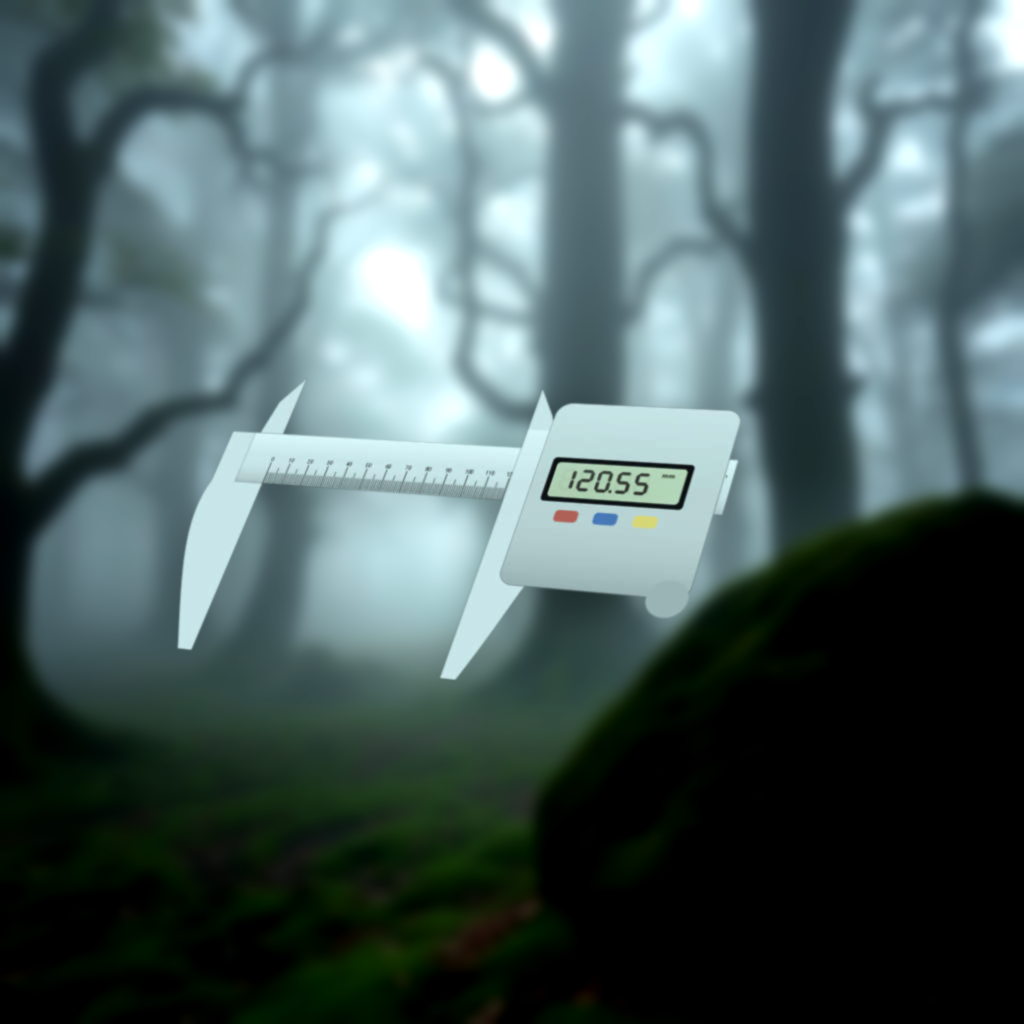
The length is 120.55,mm
